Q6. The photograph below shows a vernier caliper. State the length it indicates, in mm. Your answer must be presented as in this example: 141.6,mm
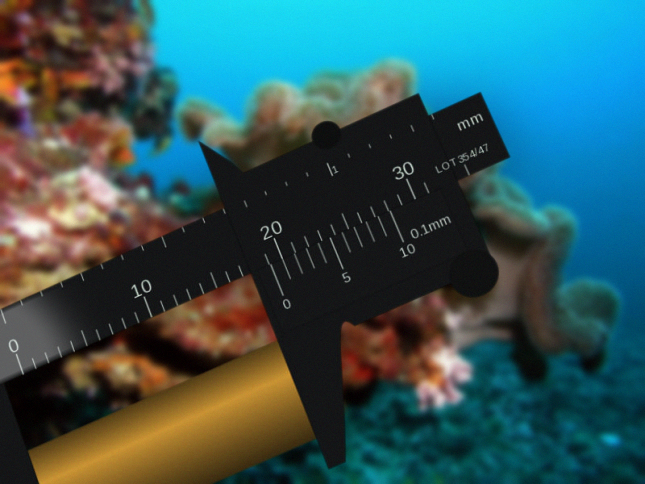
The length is 19.1,mm
